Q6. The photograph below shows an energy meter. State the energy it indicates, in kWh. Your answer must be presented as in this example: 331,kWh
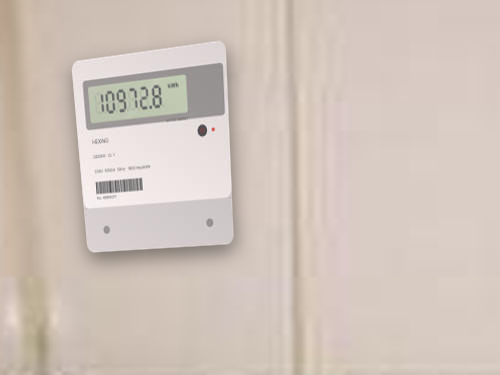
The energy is 10972.8,kWh
